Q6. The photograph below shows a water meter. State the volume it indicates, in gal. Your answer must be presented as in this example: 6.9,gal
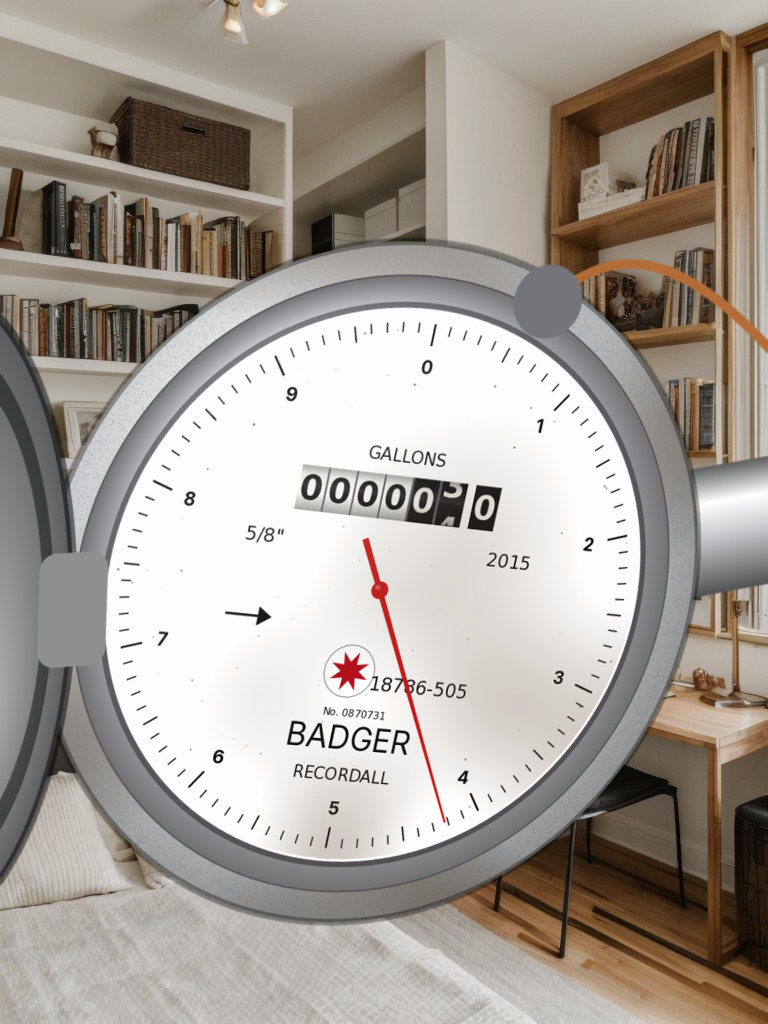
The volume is 34.2,gal
